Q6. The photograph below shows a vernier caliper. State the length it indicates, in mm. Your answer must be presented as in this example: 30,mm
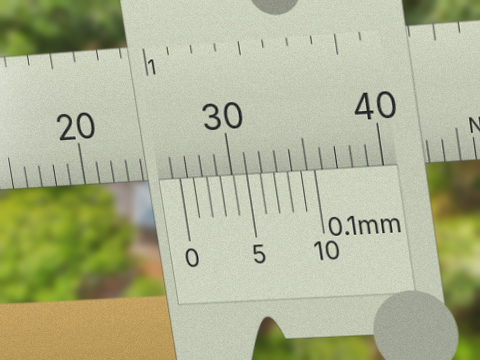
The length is 26.5,mm
